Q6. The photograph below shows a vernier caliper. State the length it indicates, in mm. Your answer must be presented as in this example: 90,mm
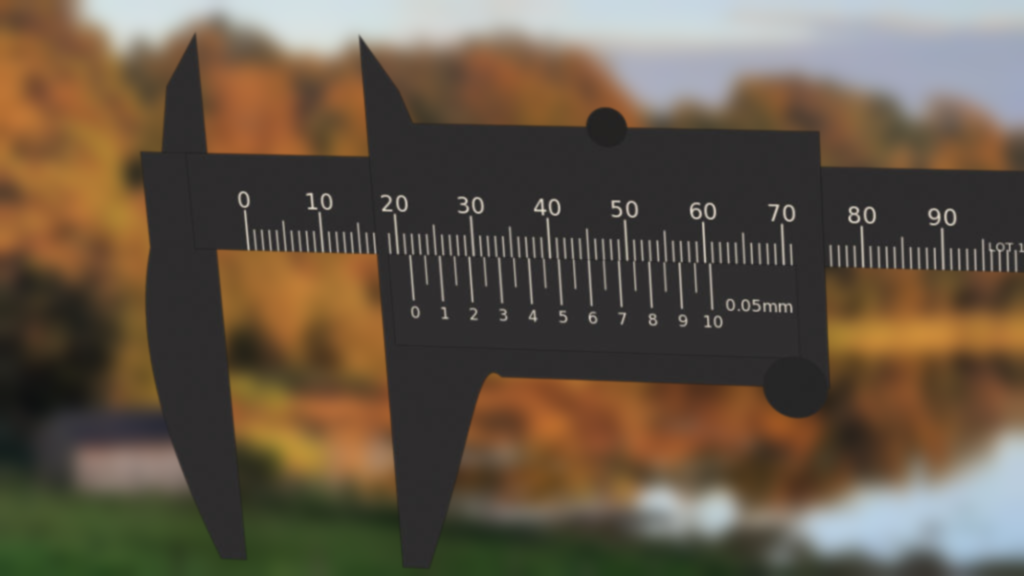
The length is 21.6,mm
